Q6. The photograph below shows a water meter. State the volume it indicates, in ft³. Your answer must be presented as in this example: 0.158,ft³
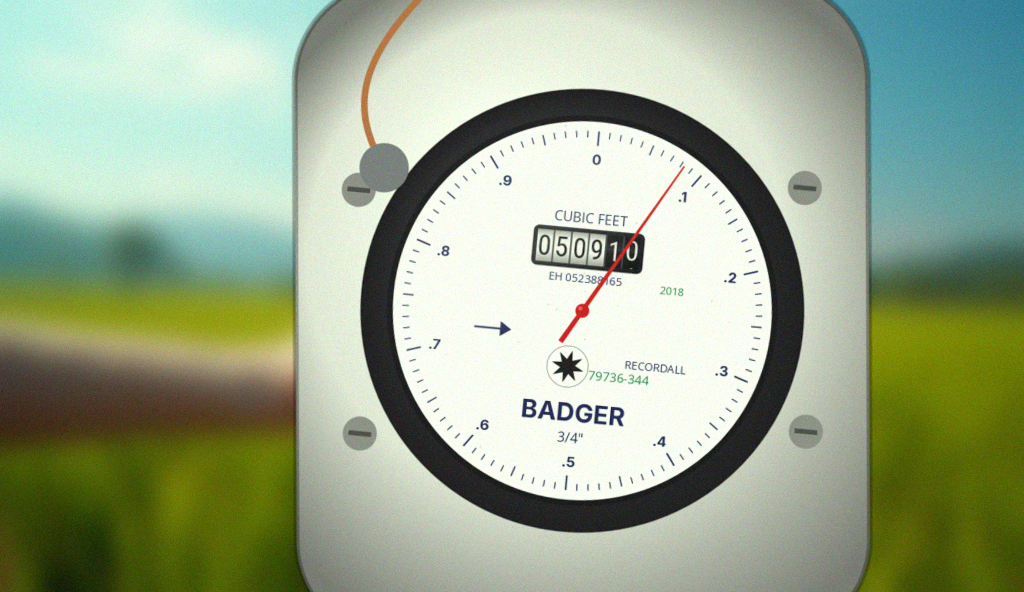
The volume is 50910.08,ft³
